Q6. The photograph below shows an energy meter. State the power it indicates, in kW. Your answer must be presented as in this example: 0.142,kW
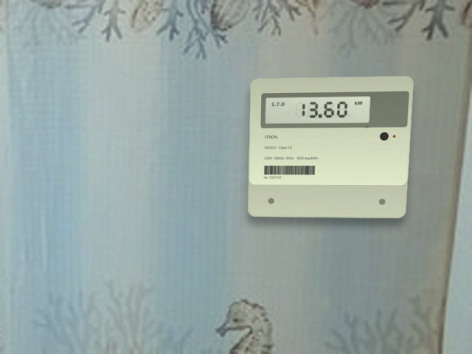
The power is 13.60,kW
